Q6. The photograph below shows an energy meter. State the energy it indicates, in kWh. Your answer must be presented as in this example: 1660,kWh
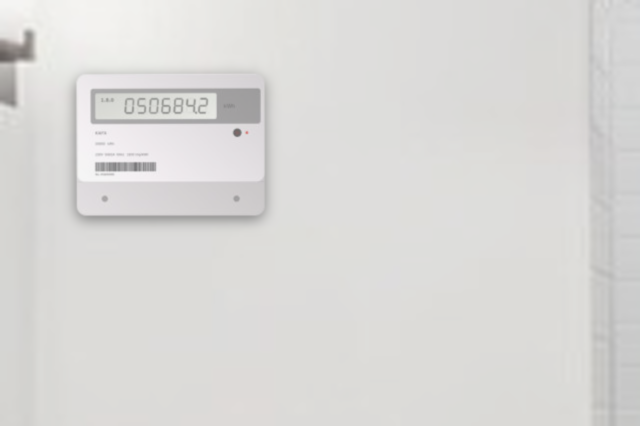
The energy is 50684.2,kWh
